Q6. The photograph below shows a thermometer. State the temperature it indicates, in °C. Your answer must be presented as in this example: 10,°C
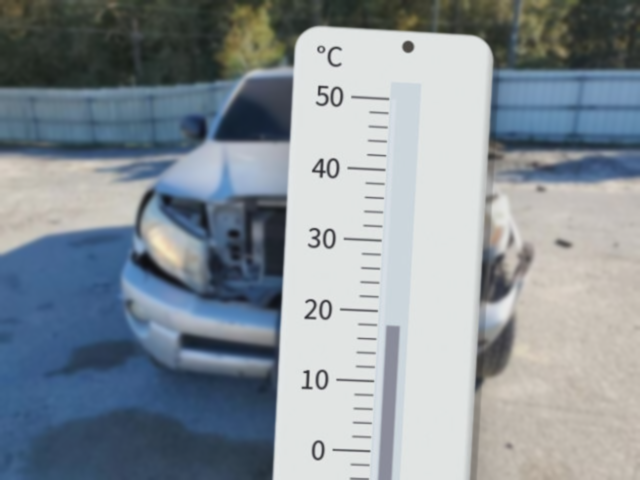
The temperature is 18,°C
